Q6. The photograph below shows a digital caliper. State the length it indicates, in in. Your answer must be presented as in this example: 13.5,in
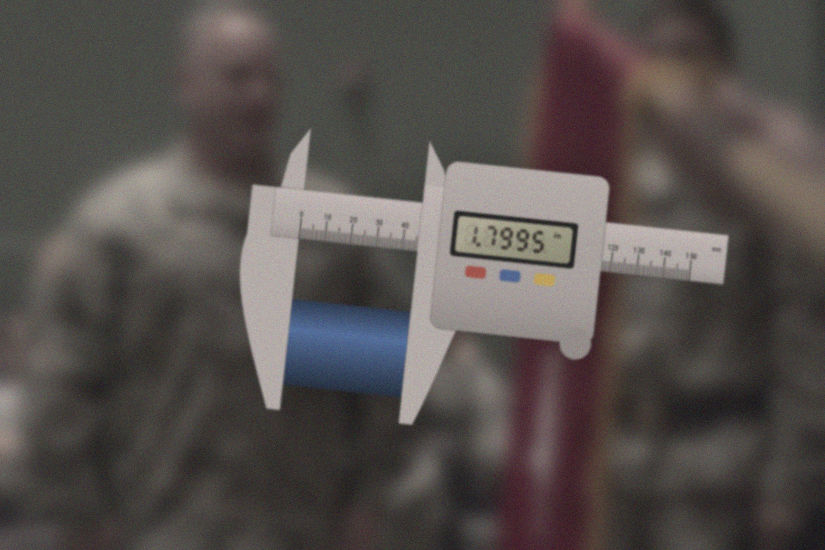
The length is 1.7995,in
